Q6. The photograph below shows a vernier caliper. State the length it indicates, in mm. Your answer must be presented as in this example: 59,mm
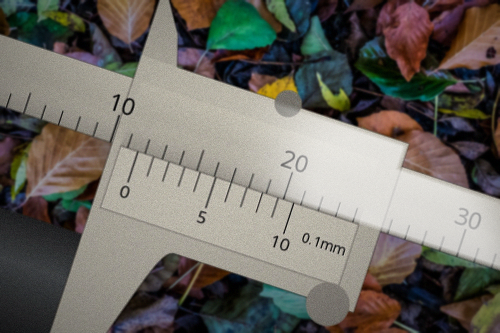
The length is 11.6,mm
